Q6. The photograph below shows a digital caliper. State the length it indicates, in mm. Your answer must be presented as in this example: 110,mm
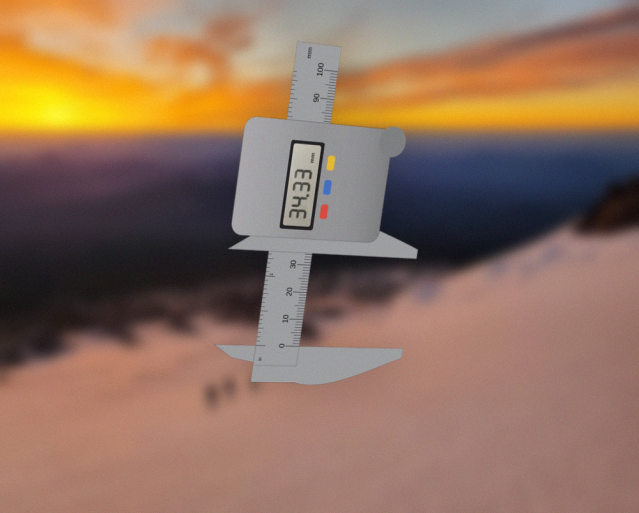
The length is 34.33,mm
